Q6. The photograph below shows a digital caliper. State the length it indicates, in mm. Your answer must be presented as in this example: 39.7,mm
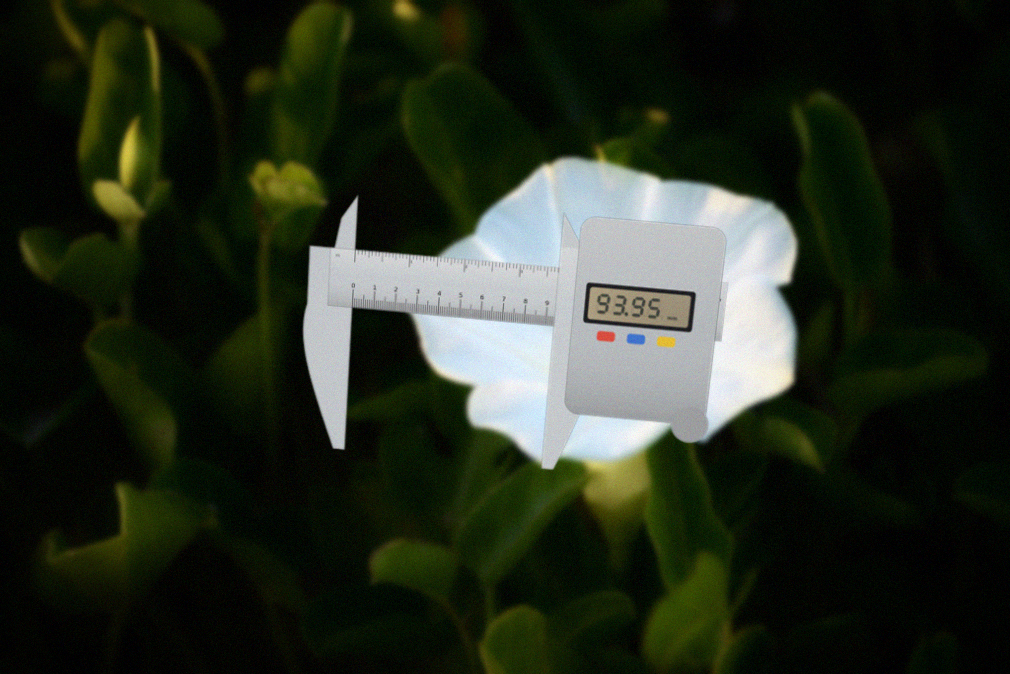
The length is 93.95,mm
